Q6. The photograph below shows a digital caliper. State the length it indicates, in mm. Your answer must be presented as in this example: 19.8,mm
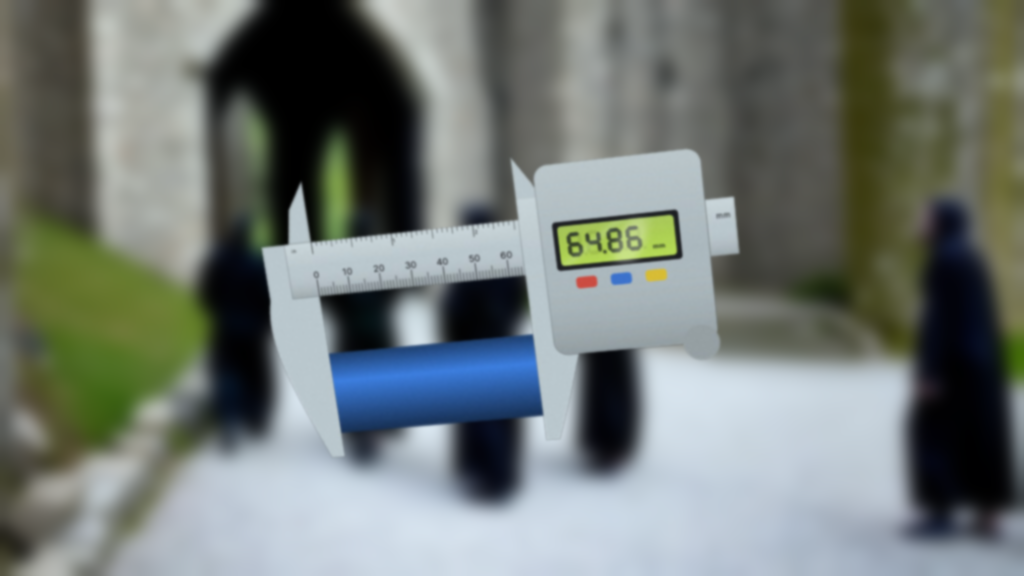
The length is 64.86,mm
